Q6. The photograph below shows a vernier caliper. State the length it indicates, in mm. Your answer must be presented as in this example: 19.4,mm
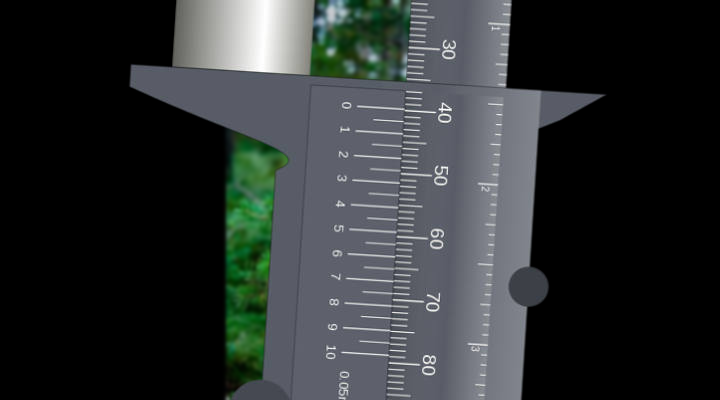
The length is 39.8,mm
